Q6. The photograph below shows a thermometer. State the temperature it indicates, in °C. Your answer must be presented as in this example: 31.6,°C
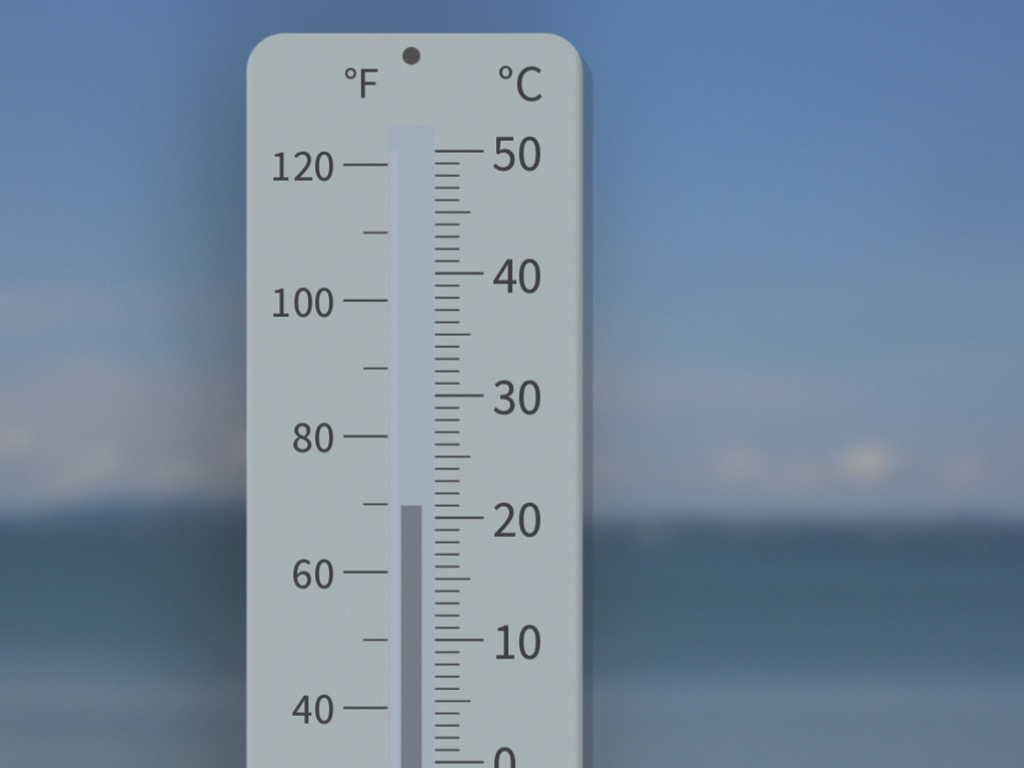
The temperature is 21,°C
